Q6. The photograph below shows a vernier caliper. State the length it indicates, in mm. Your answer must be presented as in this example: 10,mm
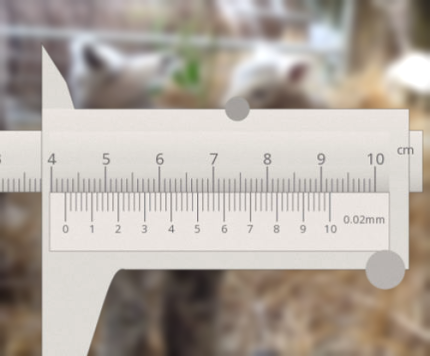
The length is 42.6,mm
